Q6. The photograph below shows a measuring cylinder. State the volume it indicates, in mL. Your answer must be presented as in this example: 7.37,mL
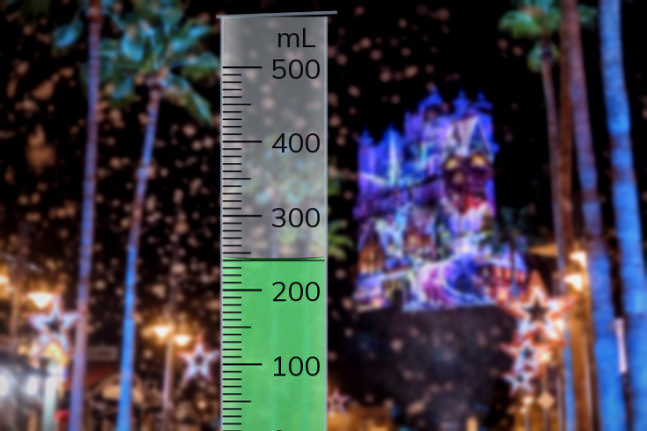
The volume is 240,mL
